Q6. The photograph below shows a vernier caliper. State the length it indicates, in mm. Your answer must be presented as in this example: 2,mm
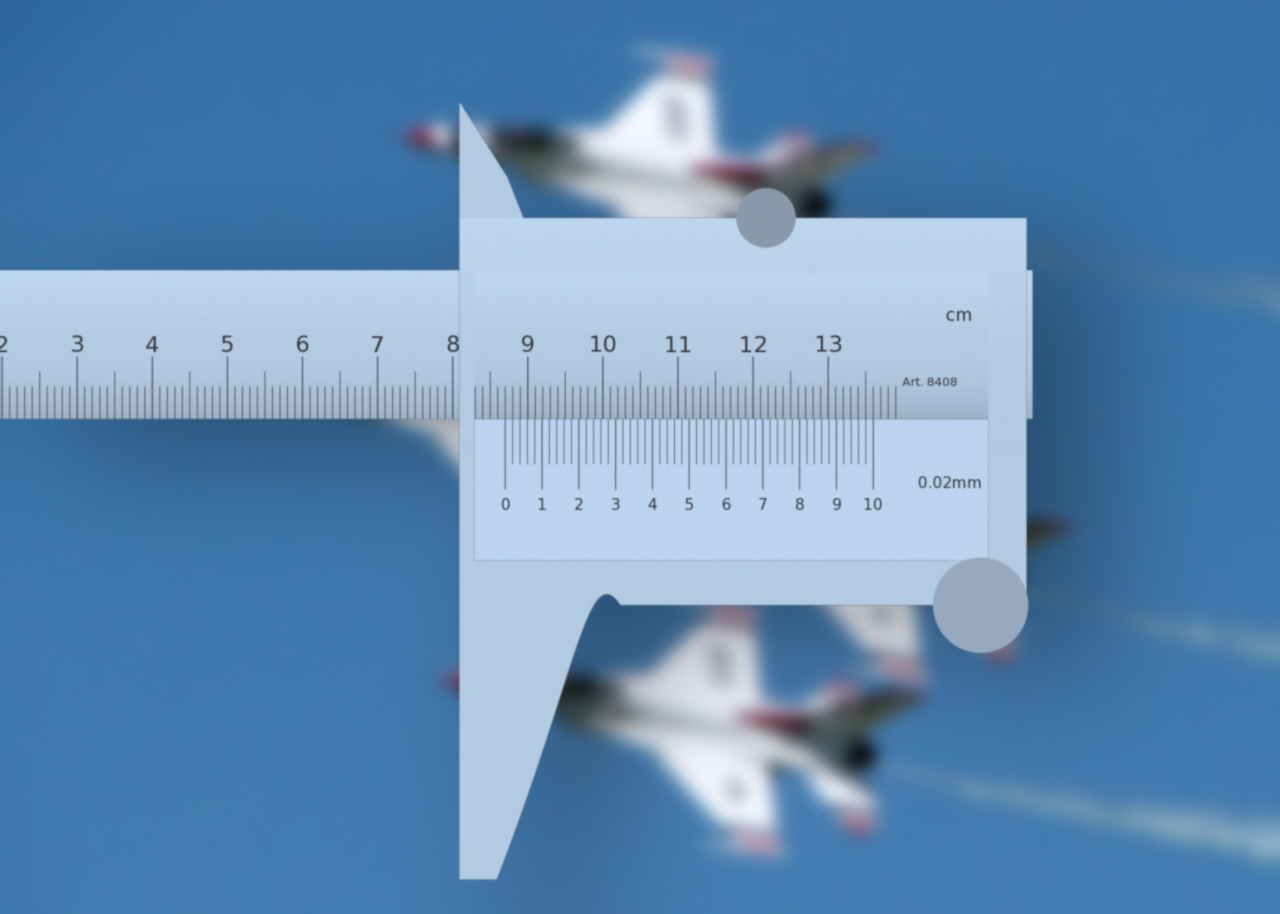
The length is 87.0,mm
